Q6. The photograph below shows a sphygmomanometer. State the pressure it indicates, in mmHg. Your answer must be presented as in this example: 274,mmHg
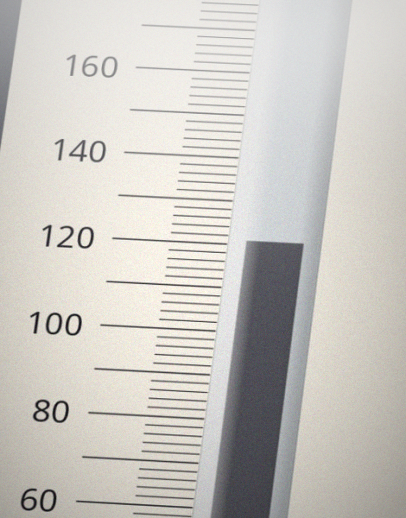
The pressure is 121,mmHg
